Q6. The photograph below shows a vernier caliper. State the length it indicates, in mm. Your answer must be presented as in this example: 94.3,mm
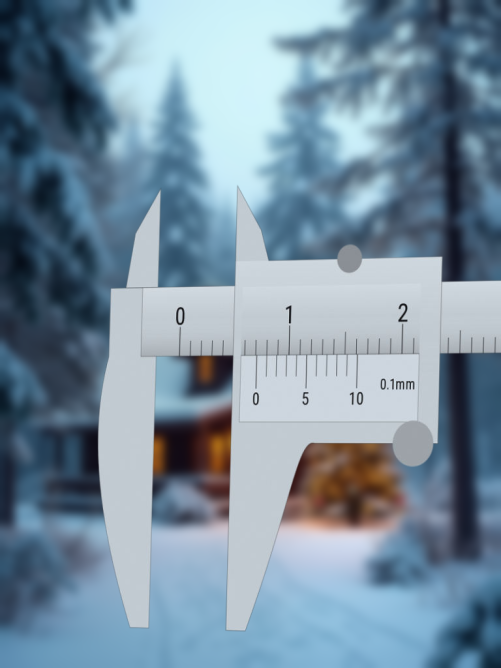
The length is 7.1,mm
